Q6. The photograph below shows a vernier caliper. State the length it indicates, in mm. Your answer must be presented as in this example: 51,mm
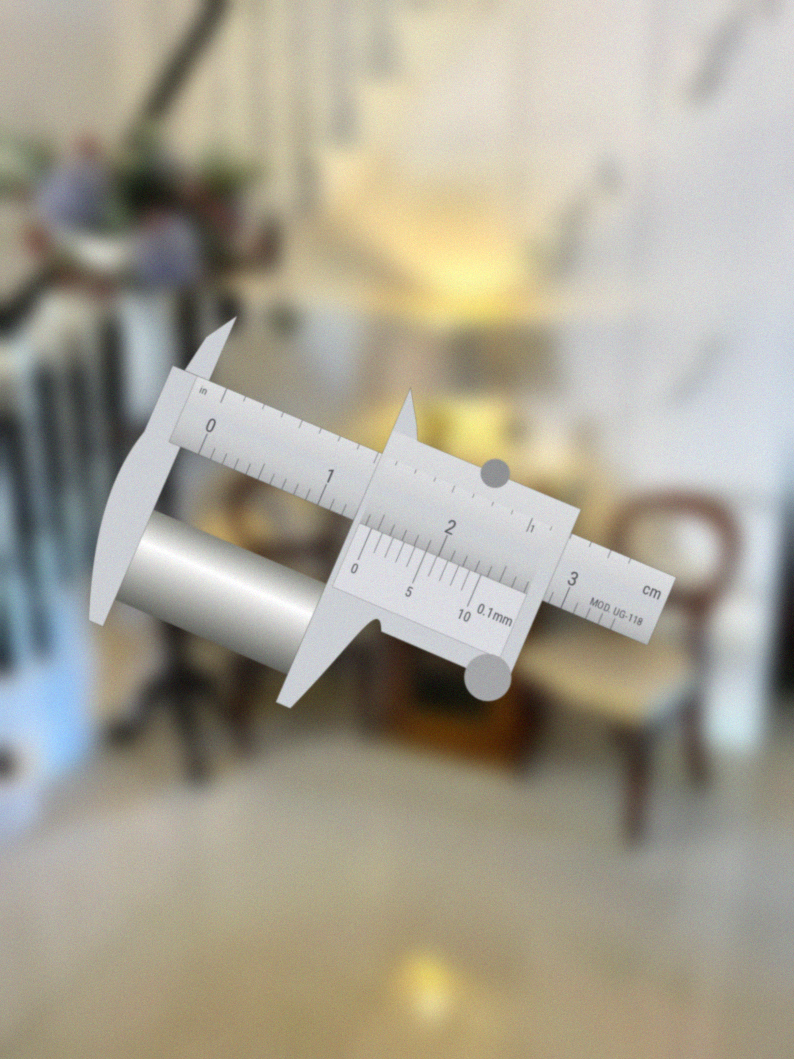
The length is 14.5,mm
